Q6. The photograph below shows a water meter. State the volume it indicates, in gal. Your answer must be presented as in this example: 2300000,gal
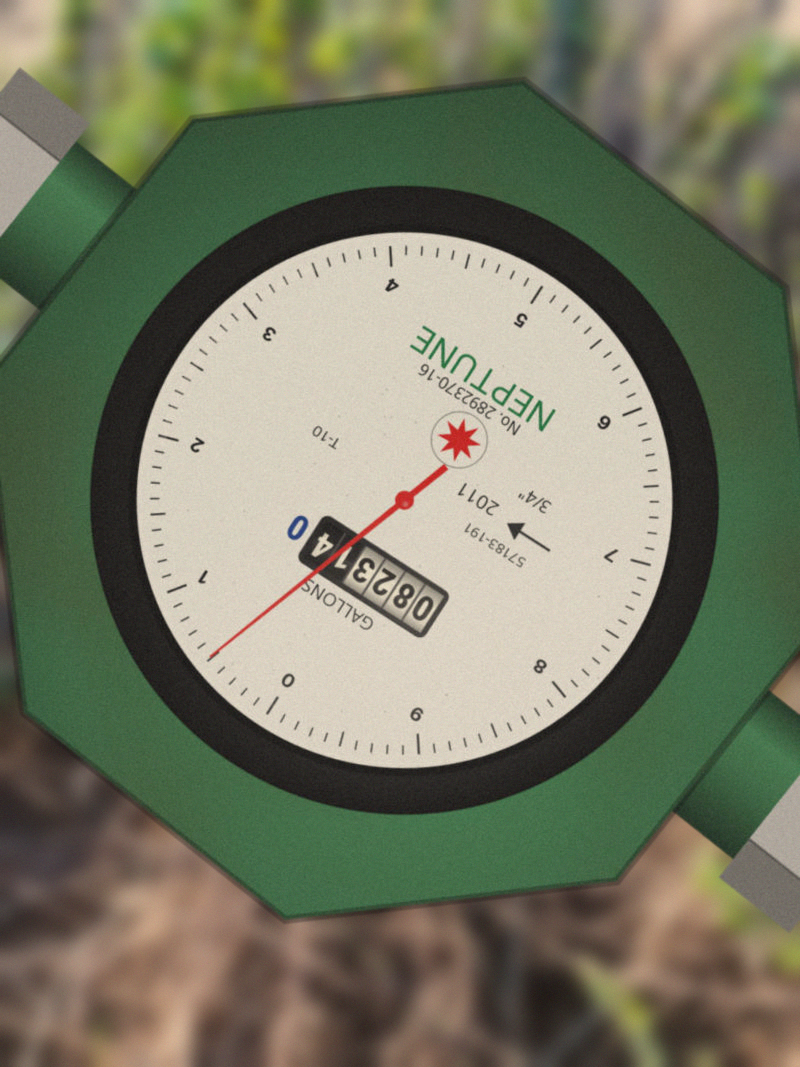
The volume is 823140.5,gal
